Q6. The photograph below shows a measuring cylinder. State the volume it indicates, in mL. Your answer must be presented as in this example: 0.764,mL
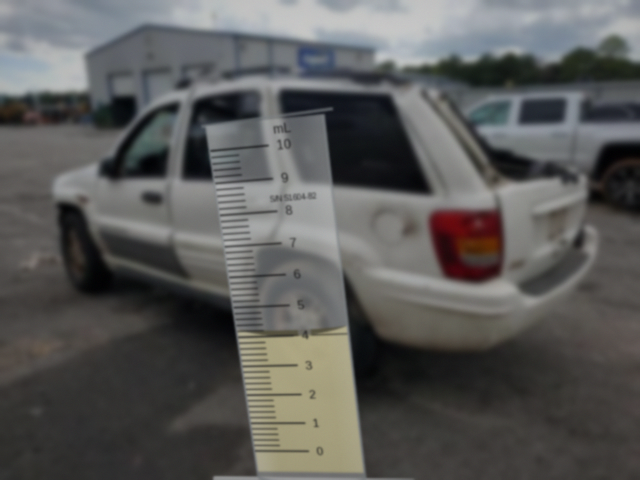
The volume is 4,mL
